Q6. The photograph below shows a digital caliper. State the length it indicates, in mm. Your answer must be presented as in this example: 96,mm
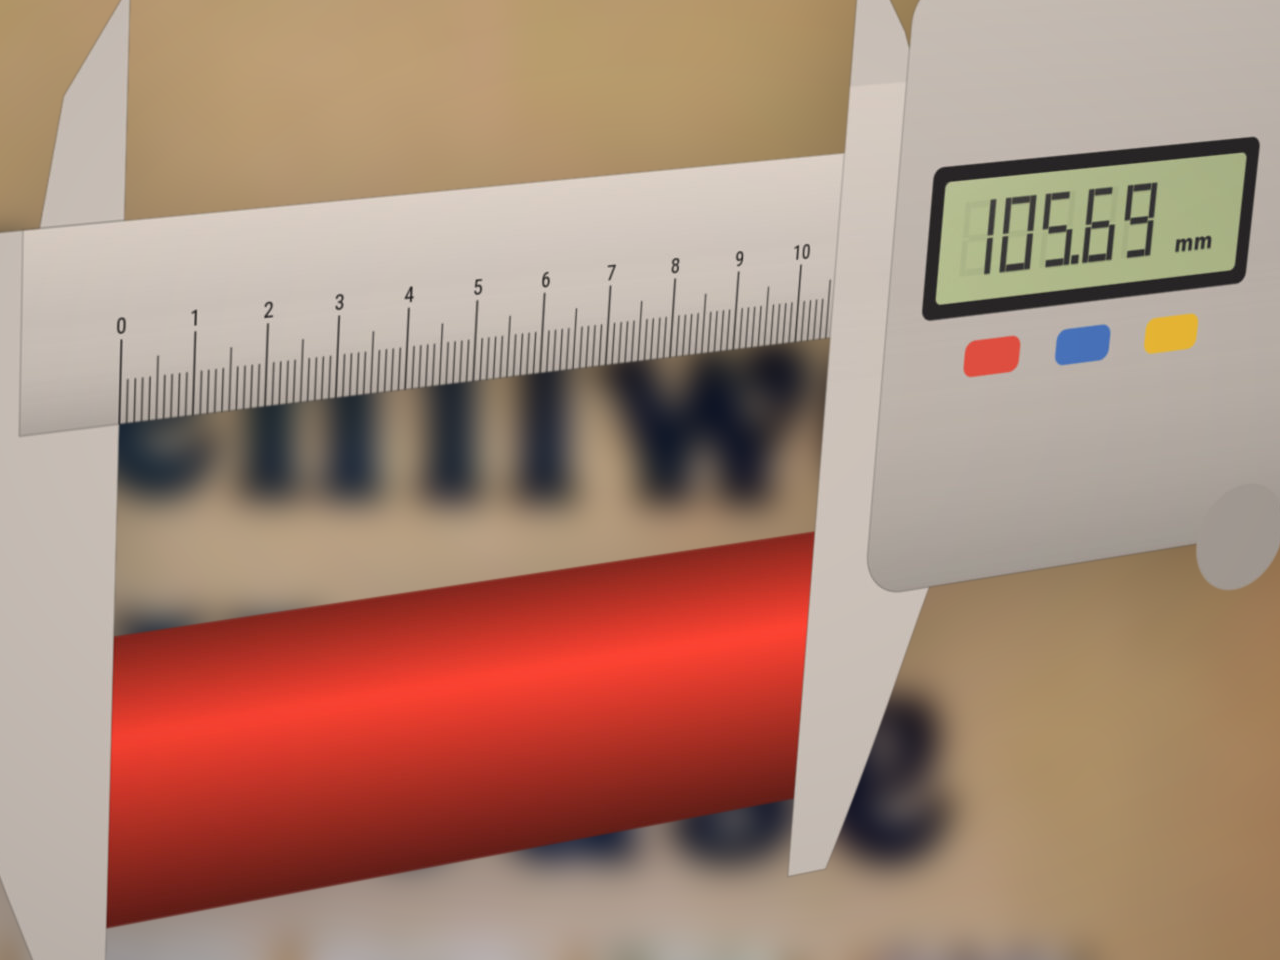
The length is 105.69,mm
